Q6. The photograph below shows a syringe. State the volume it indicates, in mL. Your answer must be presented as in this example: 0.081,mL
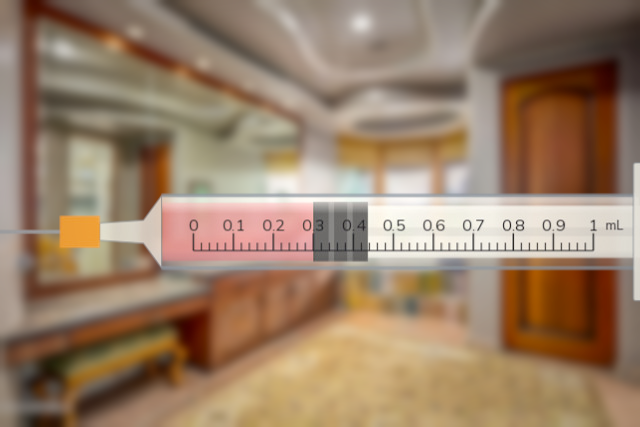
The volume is 0.3,mL
